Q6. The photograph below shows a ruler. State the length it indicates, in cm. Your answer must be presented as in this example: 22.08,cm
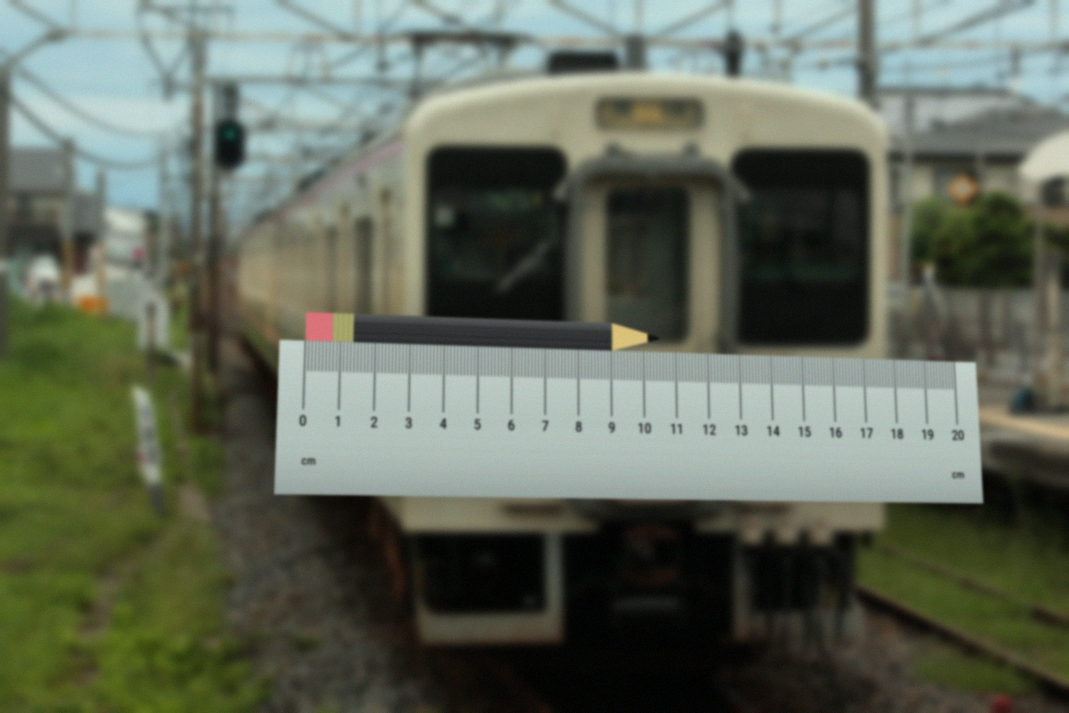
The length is 10.5,cm
